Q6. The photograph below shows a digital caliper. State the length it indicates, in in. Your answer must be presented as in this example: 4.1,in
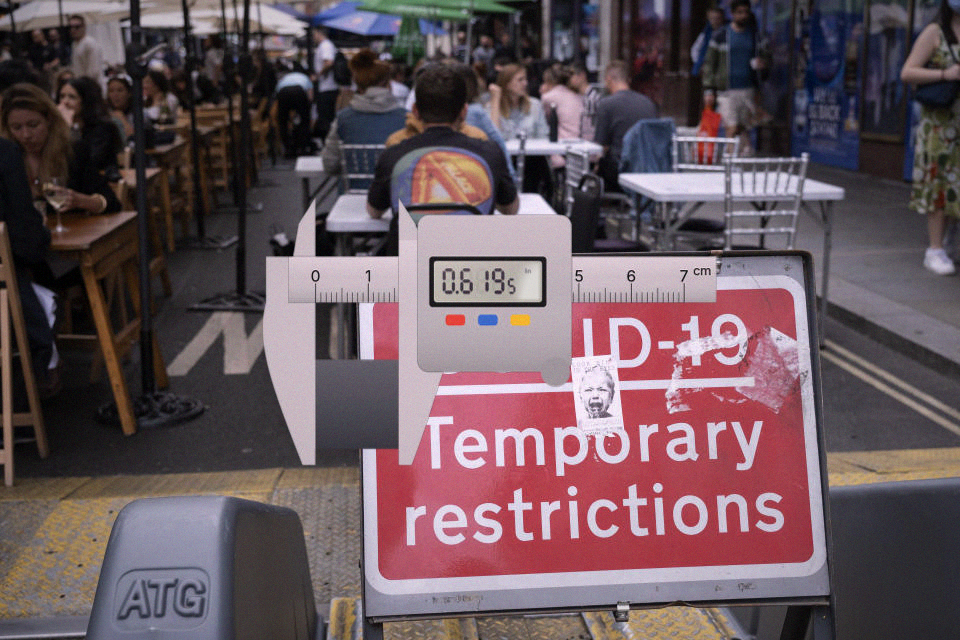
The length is 0.6195,in
